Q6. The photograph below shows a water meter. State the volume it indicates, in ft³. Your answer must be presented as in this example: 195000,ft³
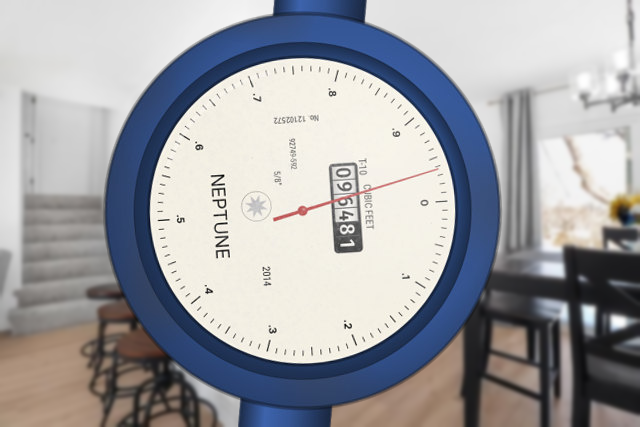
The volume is 96480.96,ft³
